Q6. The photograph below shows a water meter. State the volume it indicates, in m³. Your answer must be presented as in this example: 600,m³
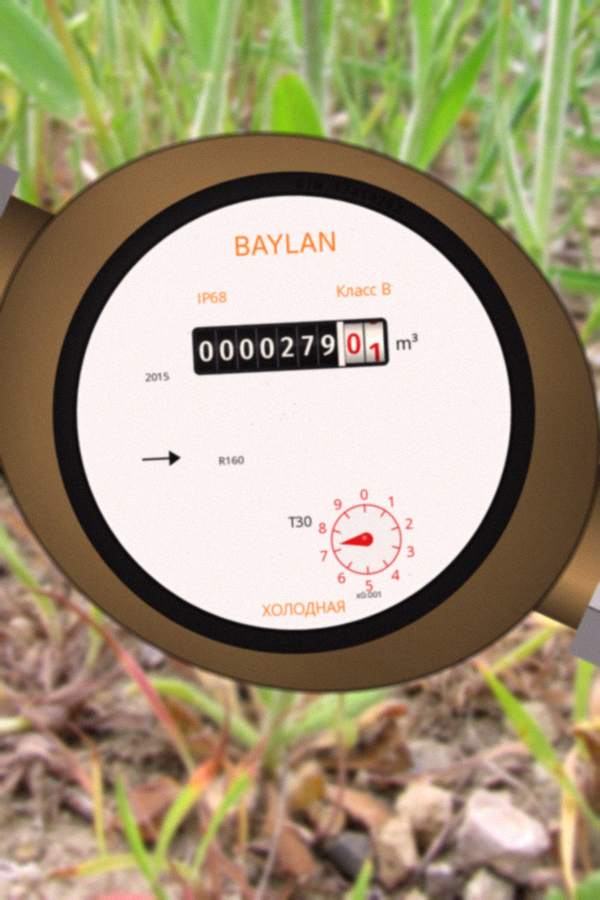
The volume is 279.007,m³
